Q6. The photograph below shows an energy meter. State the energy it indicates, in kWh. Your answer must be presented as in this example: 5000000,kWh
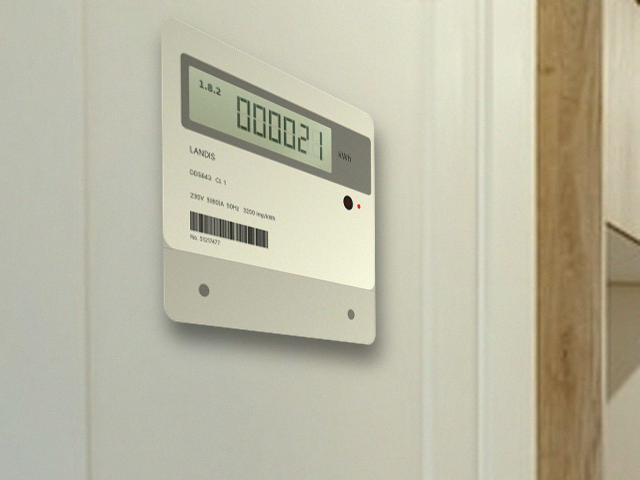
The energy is 21,kWh
